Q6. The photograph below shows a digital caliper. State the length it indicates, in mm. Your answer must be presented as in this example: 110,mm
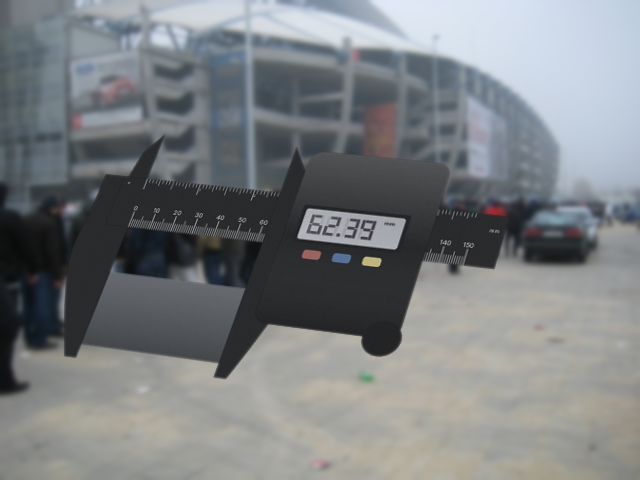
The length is 62.39,mm
